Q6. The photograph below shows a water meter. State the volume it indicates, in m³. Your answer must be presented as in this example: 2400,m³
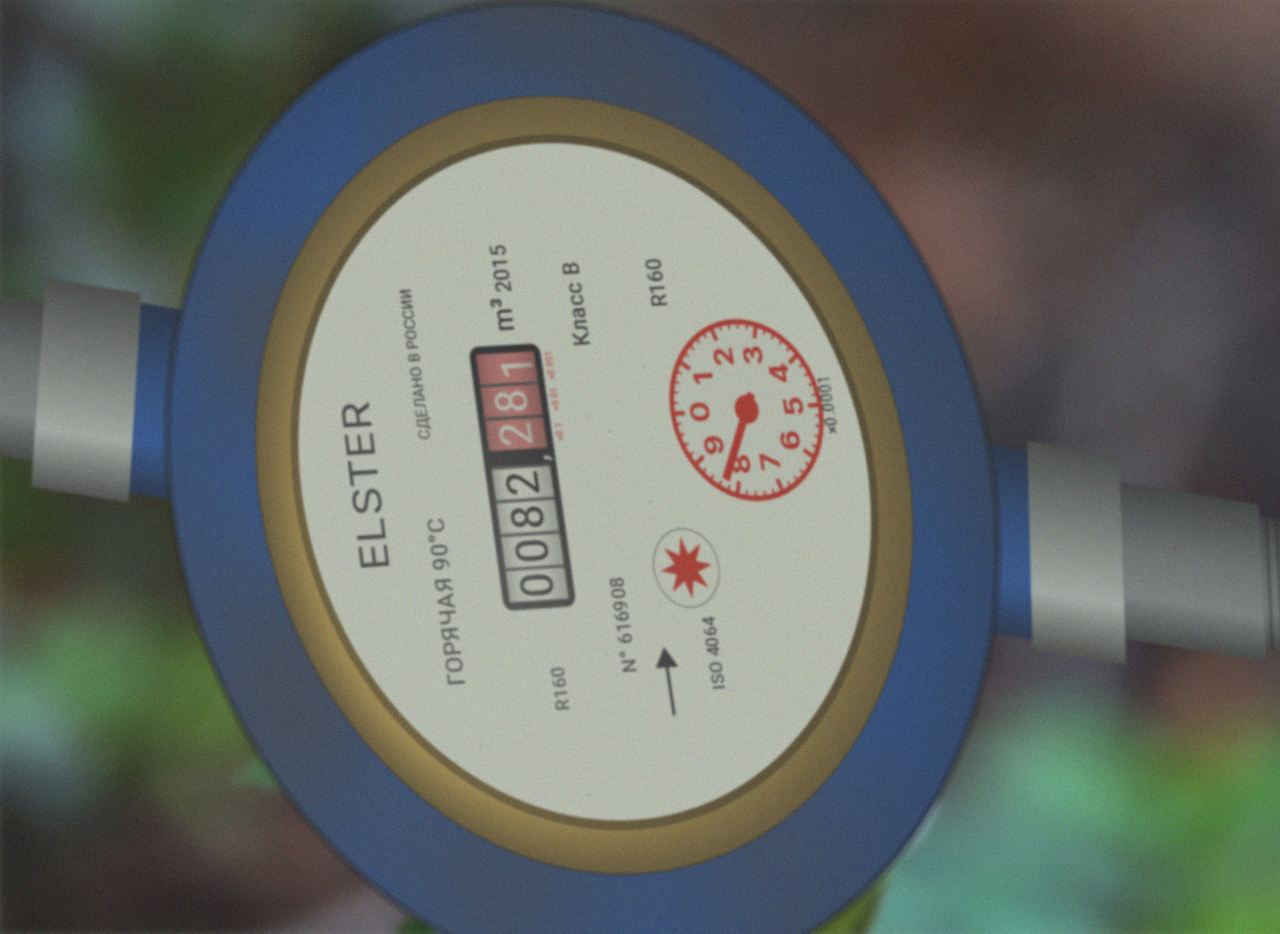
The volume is 82.2808,m³
